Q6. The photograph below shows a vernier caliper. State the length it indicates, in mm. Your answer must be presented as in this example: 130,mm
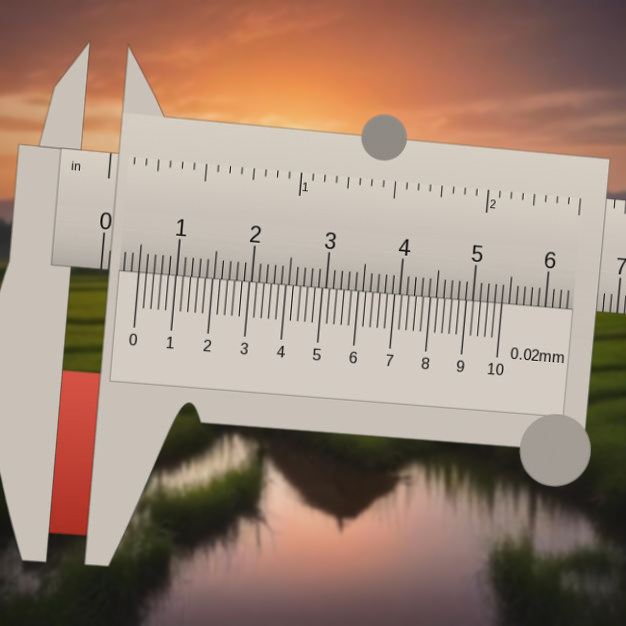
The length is 5.0,mm
